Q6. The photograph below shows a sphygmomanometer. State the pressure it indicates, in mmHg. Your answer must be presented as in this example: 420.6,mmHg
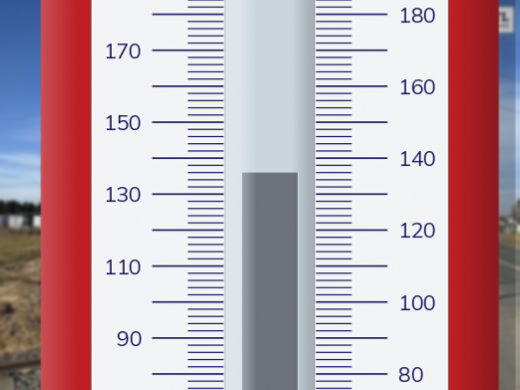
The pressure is 136,mmHg
